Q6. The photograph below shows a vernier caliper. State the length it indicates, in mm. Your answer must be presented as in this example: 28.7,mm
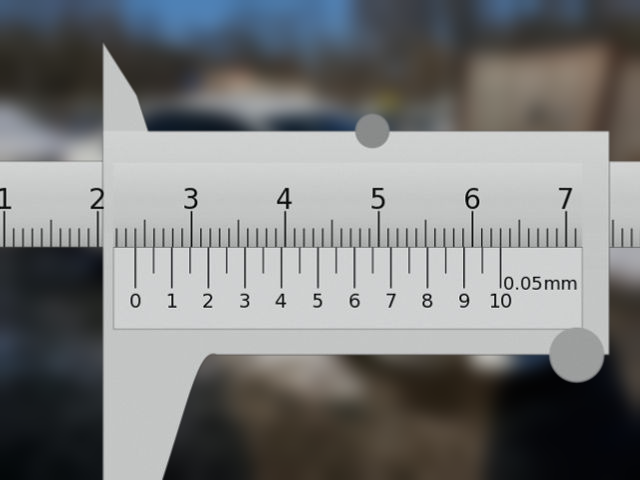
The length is 24.0,mm
